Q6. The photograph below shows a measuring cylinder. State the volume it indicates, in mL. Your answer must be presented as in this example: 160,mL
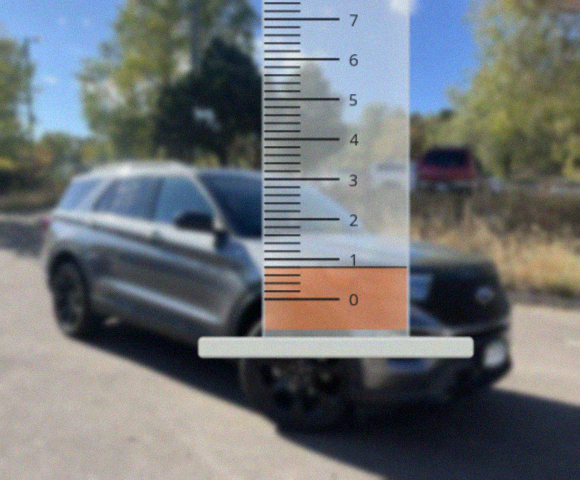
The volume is 0.8,mL
